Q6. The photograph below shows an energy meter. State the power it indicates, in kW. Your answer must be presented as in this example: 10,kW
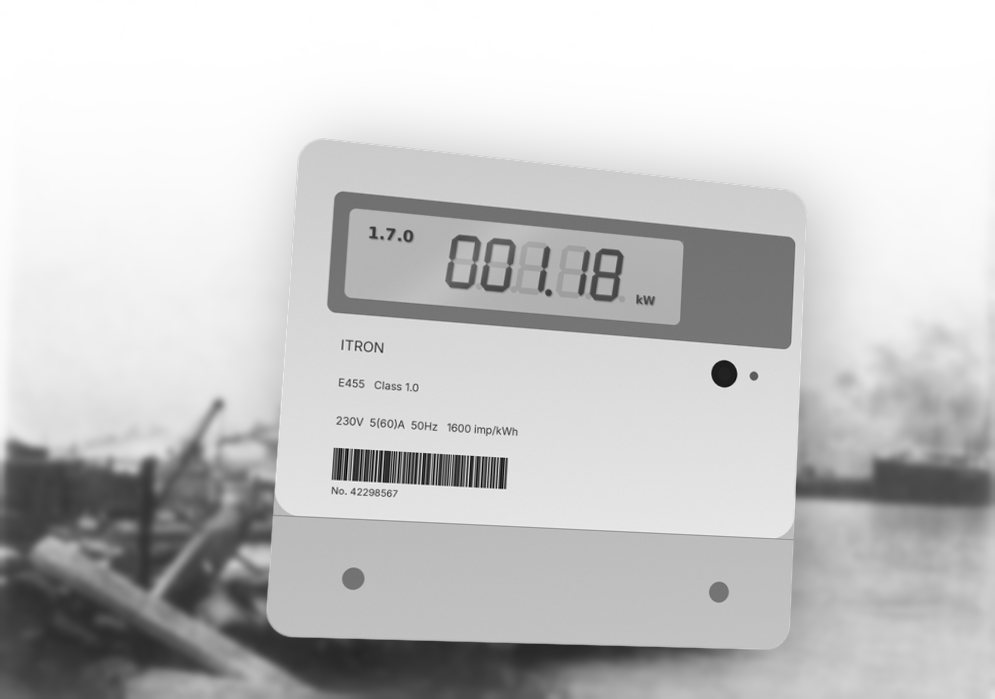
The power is 1.18,kW
